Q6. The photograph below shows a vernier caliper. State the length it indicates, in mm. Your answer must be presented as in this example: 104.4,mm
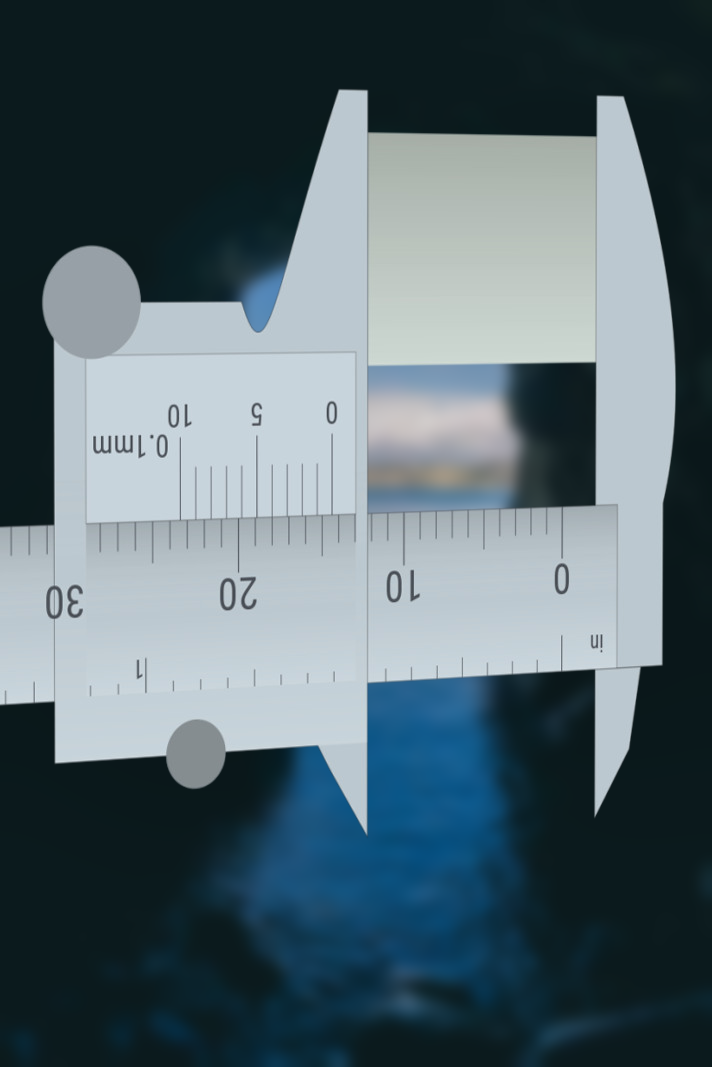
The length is 14.4,mm
